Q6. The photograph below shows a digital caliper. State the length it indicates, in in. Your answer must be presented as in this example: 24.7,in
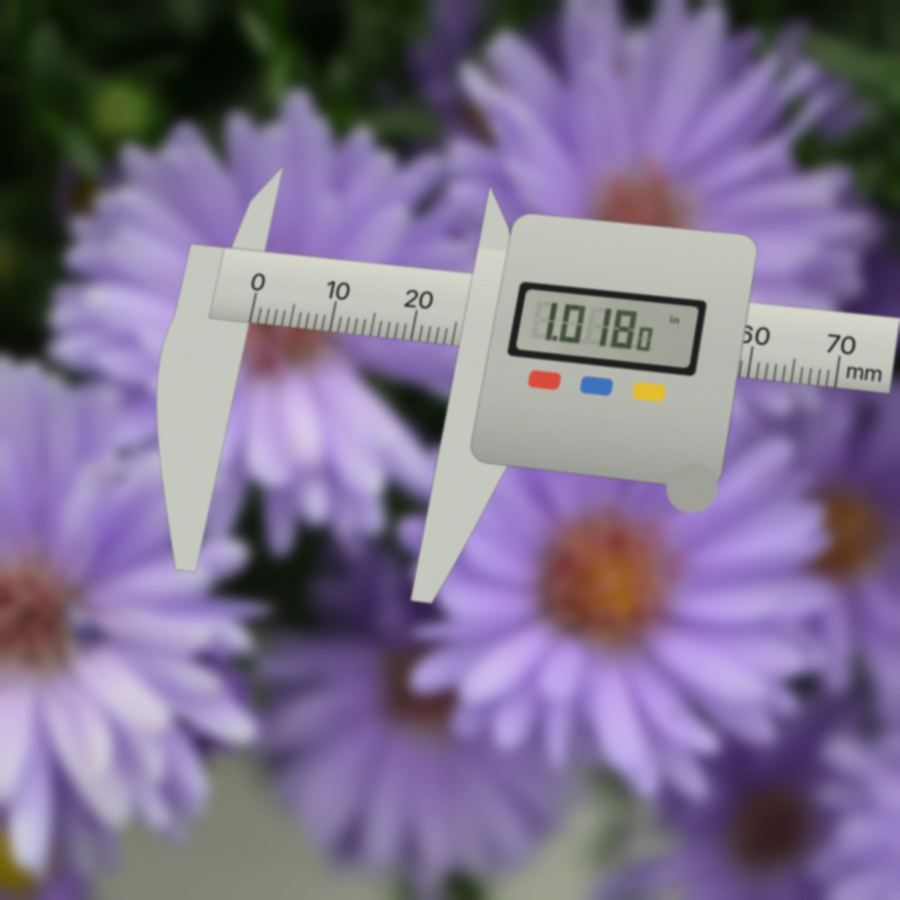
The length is 1.0180,in
